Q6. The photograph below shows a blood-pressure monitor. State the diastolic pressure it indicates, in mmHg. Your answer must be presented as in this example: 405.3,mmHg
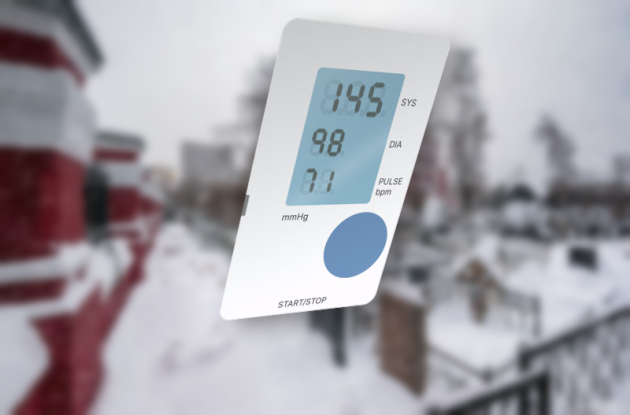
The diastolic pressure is 98,mmHg
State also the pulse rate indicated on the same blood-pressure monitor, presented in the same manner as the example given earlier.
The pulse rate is 71,bpm
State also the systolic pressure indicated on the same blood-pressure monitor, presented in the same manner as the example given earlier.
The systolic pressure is 145,mmHg
